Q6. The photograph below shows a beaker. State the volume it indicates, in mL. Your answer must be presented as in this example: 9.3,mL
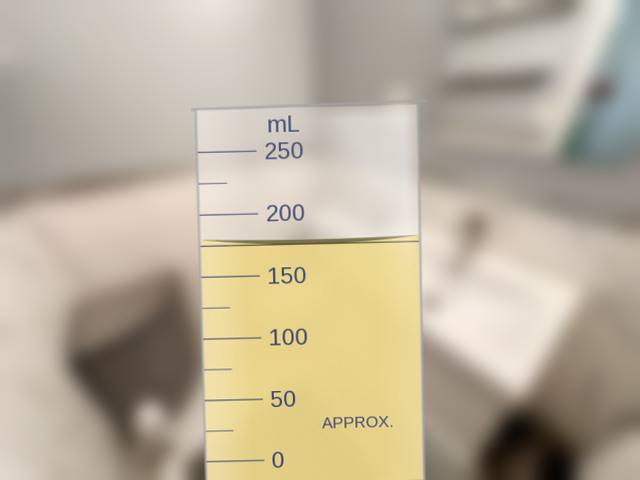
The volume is 175,mL
